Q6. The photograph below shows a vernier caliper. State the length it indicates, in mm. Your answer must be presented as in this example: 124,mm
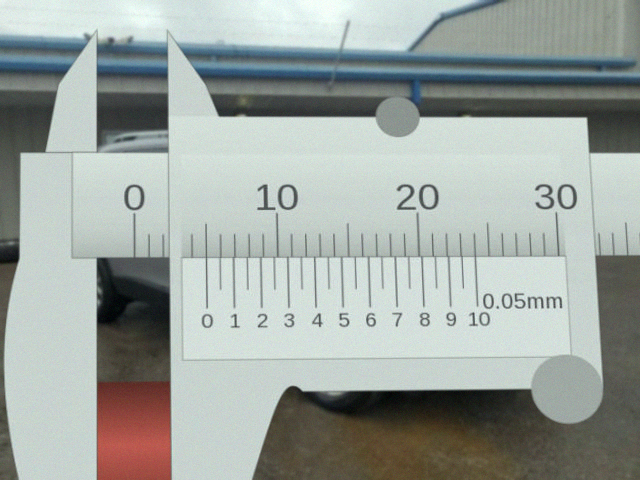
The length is 5.0,mm
